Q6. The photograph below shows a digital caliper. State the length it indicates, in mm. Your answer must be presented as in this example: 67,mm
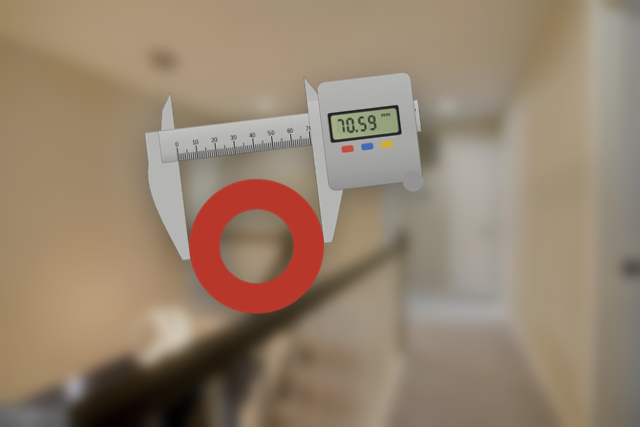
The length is 70.59,mm
